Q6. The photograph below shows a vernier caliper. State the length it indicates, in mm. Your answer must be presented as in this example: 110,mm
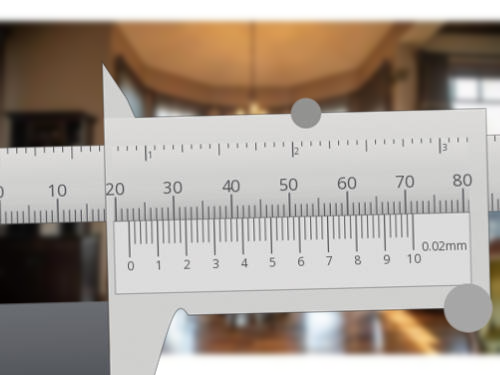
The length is 22.2,mm
